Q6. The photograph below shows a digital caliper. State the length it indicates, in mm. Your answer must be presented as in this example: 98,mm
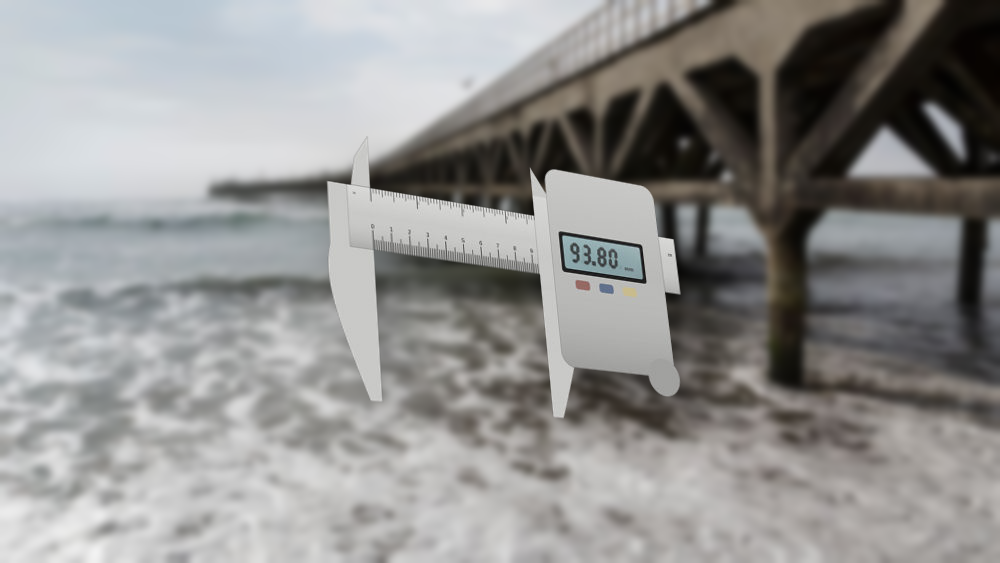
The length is 93.80,mm
